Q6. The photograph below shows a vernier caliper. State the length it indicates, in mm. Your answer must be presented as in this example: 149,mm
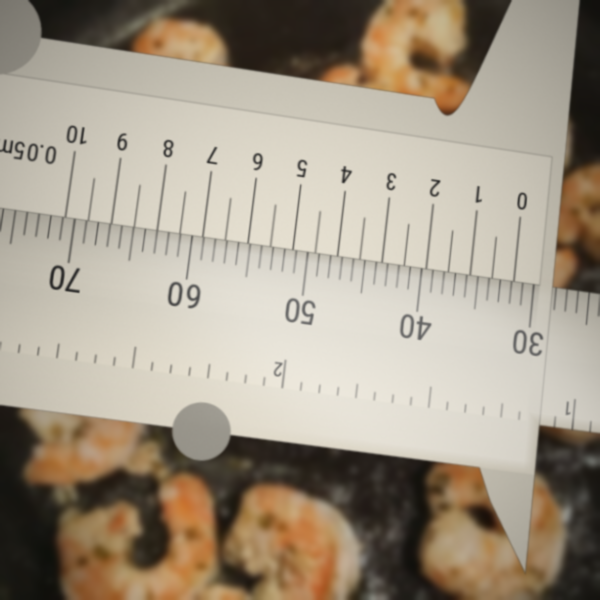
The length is 31.8,mm
